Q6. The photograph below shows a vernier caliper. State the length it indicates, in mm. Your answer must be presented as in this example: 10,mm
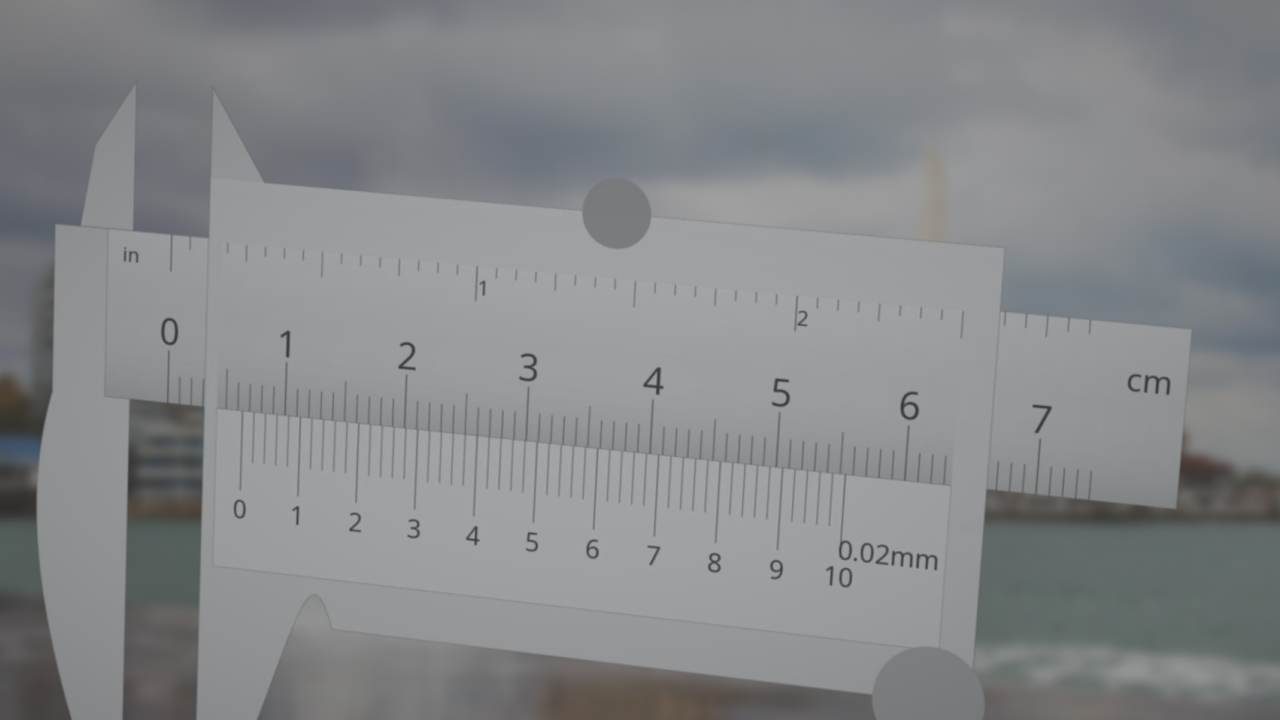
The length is 6.4,mm
